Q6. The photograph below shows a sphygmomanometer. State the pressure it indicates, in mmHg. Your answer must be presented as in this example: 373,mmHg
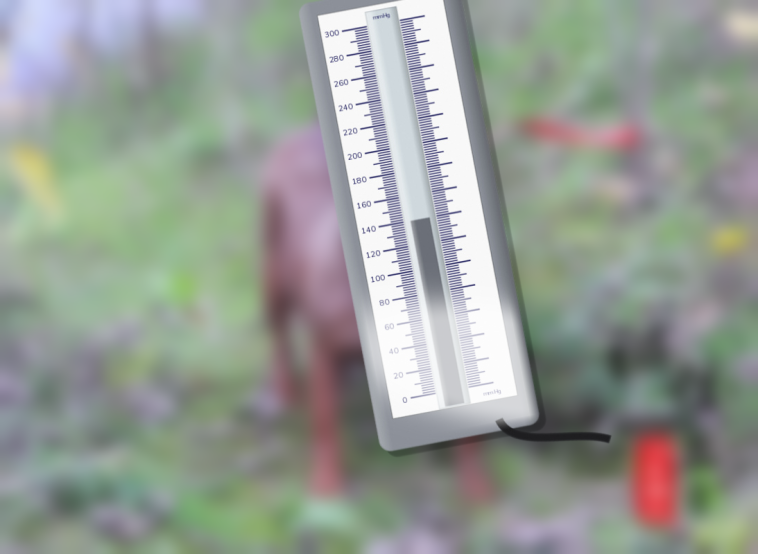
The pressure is 140,mmHg
